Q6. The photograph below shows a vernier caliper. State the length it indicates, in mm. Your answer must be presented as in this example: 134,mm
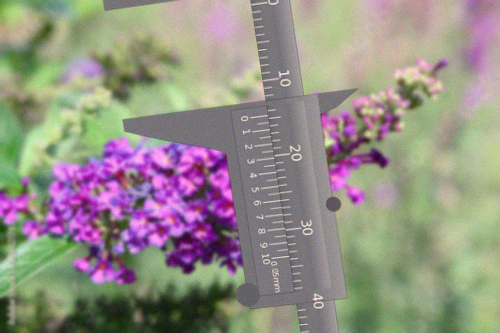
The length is 14.6,mm
